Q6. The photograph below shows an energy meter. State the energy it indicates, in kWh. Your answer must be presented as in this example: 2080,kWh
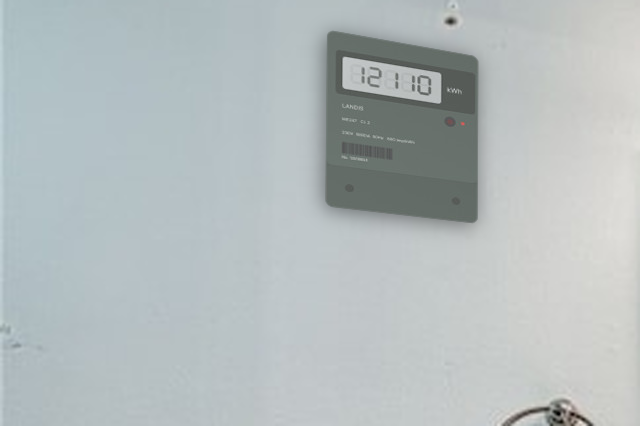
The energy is 12110,kWh
